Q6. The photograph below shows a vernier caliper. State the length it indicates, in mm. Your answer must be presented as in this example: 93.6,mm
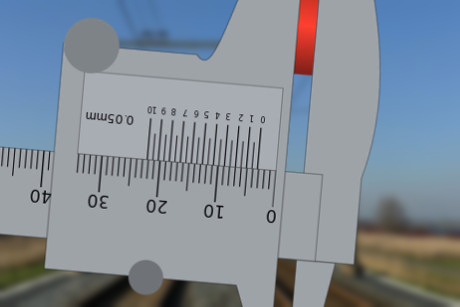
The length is 3.2,mm
